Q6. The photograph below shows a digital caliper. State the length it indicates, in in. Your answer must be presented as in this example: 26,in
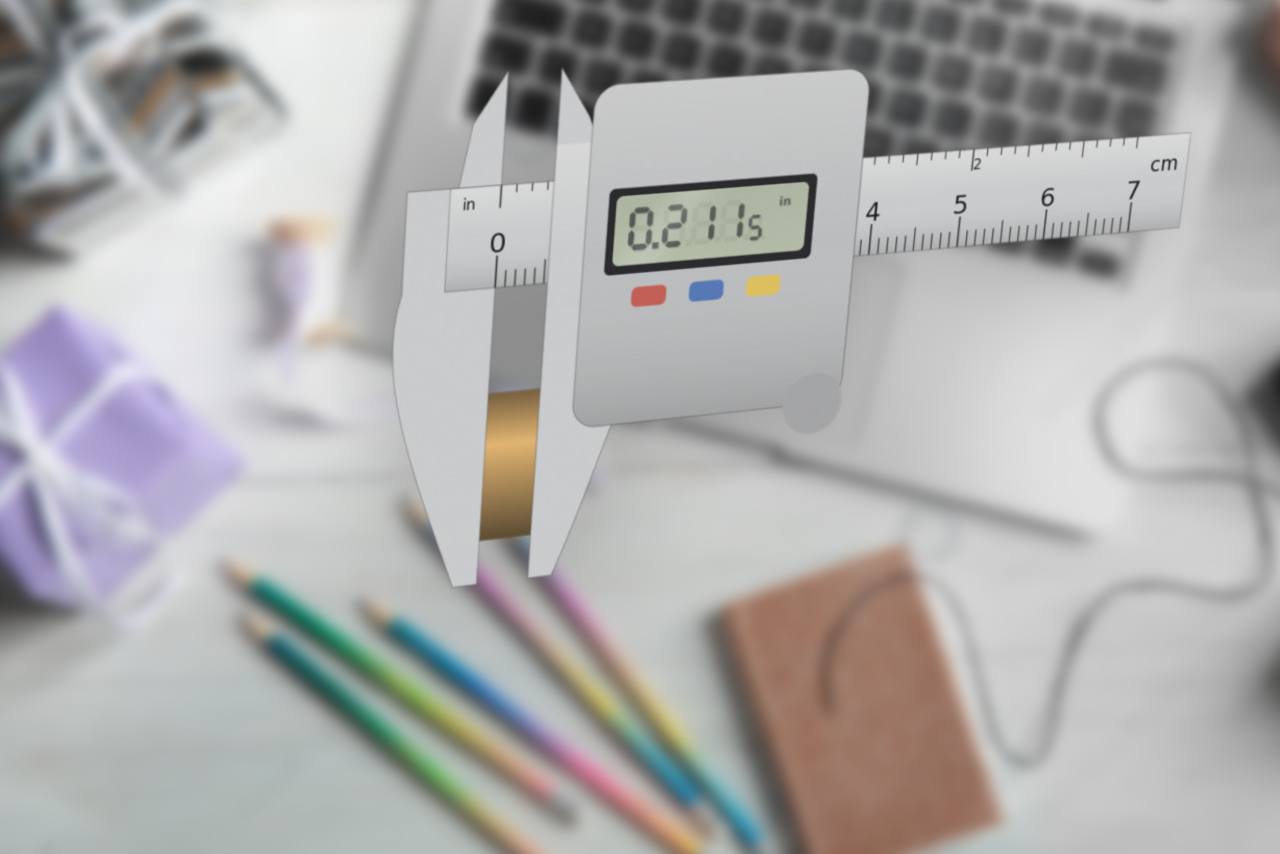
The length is 0.2115,in
